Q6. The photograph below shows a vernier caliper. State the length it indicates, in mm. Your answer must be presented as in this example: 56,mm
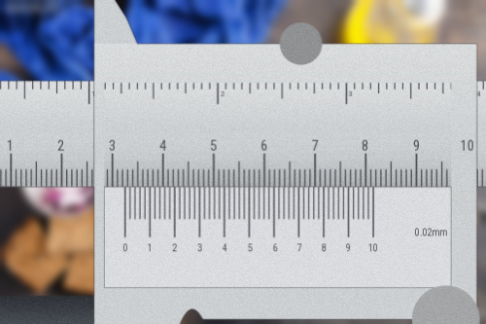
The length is 32.5,mm
